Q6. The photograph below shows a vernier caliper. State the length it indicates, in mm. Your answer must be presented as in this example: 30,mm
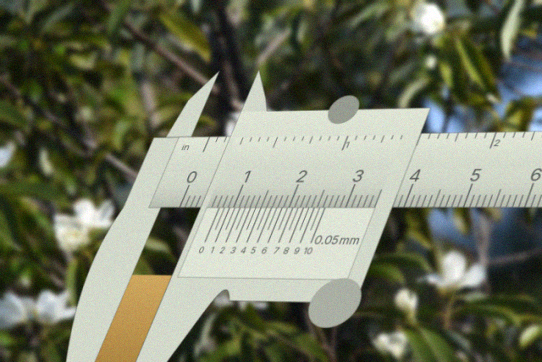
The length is 7.4,mm
